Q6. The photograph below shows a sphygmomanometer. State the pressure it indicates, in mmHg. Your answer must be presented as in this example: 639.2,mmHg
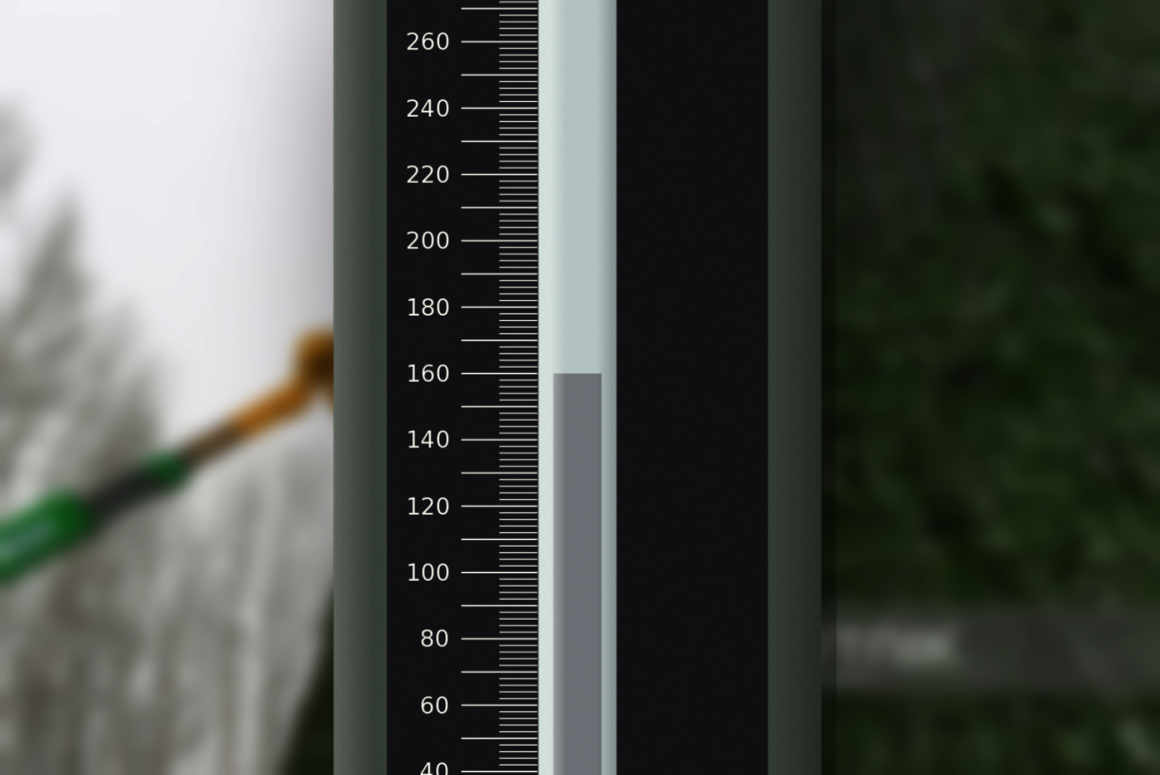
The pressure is 160,mmHg
